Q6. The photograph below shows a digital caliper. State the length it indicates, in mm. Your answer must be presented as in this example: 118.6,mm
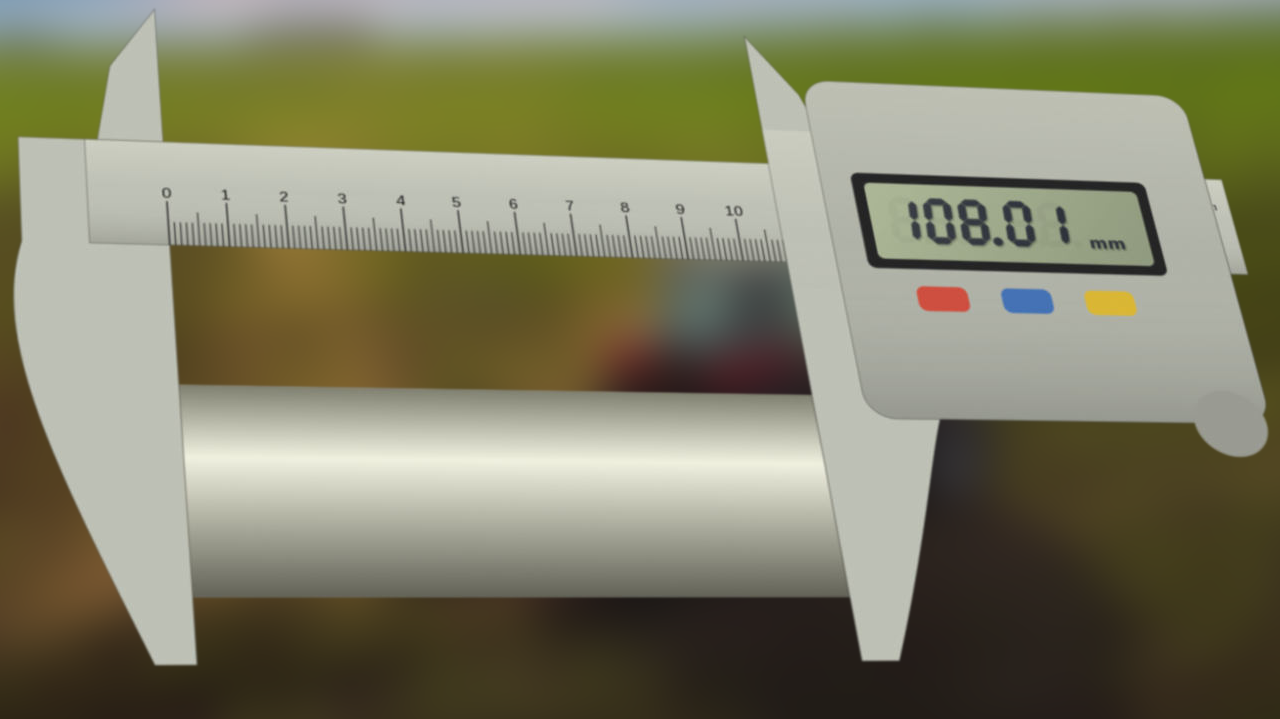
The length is 108.01,mm
